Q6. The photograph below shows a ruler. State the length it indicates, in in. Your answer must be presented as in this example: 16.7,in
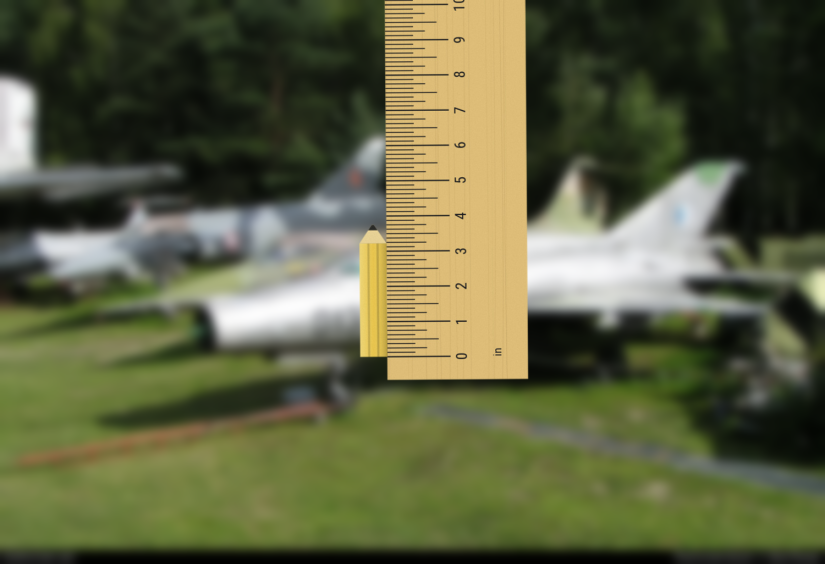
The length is 3.75,in
